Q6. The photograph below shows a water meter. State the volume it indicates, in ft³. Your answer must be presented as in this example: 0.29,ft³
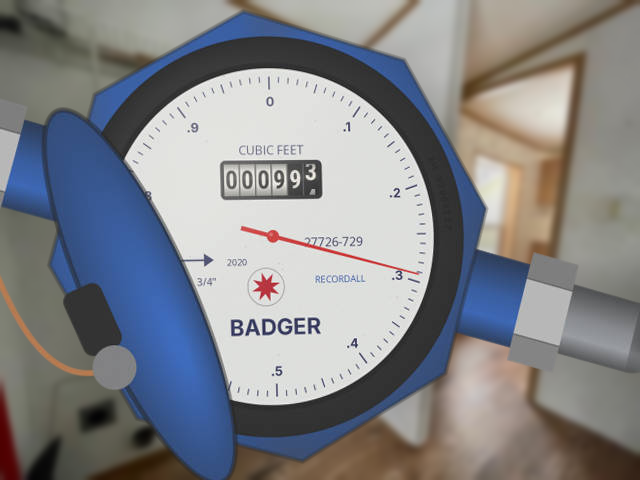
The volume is 993.29,ft³
